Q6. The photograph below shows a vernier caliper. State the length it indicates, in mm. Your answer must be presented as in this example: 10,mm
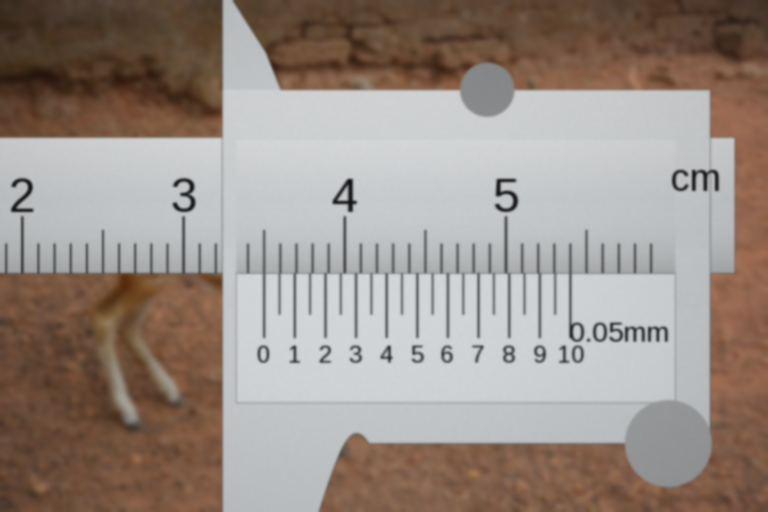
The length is 35.0,mm
